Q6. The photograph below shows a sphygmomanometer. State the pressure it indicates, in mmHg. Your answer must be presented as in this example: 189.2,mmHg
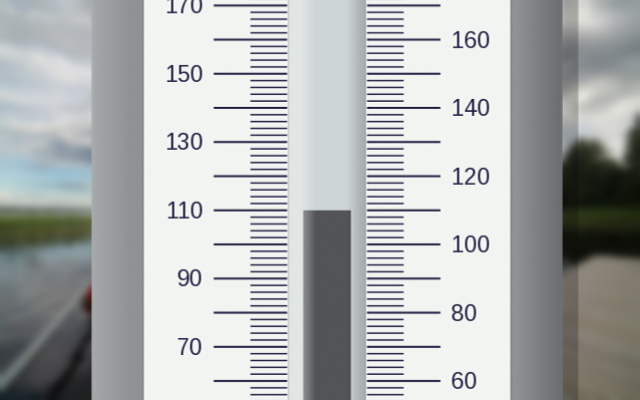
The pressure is 110,mmHg
